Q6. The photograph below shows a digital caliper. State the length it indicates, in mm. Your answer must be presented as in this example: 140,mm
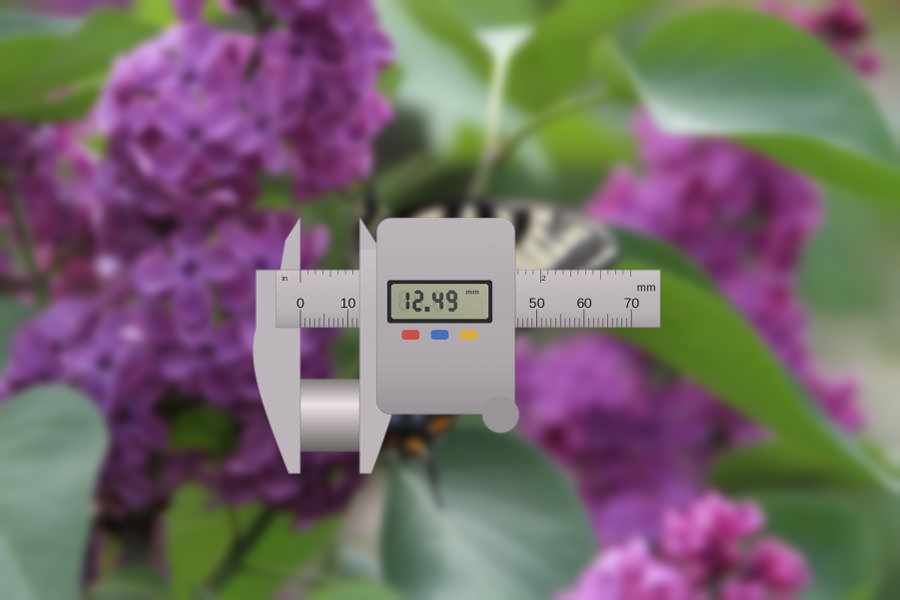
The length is 12.49,mm
